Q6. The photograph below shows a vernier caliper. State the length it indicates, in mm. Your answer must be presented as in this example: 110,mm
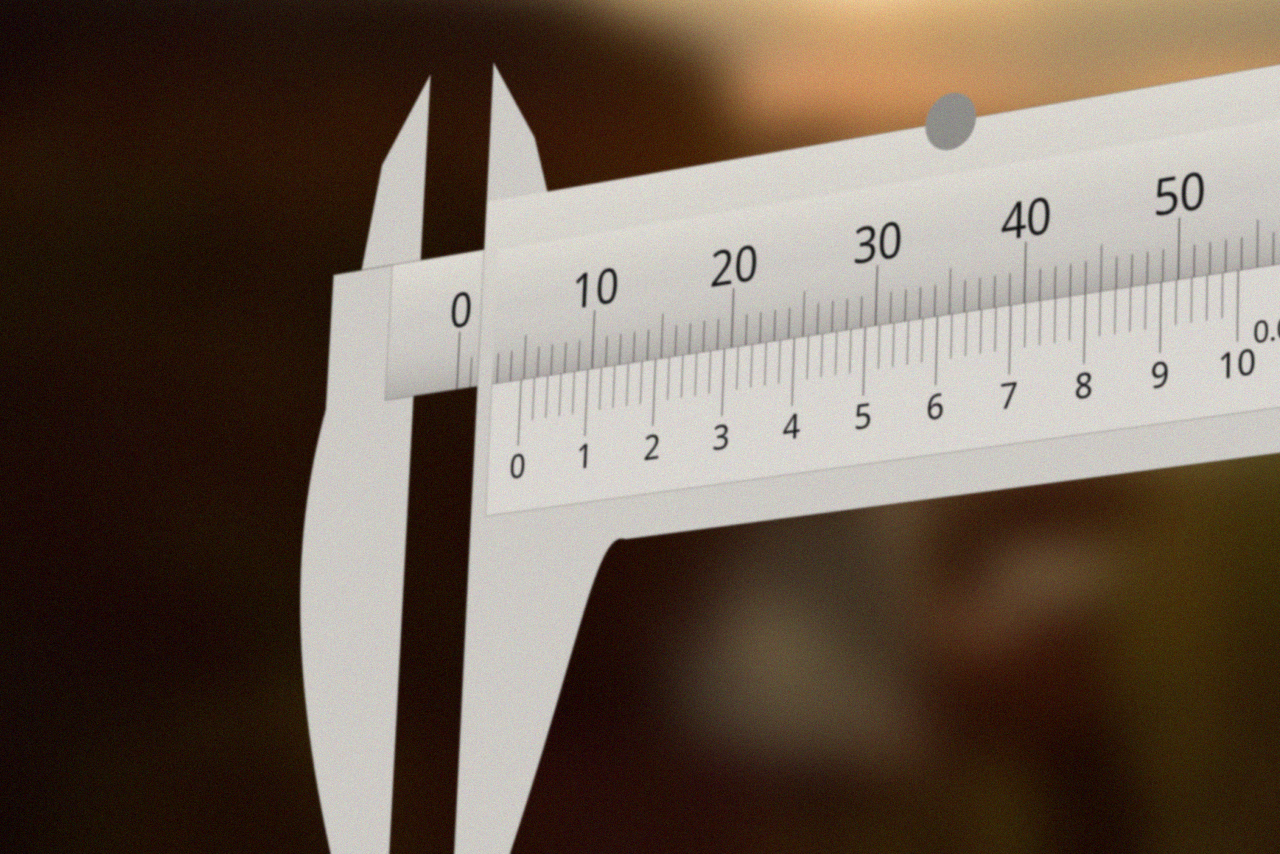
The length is 4.8,mm
